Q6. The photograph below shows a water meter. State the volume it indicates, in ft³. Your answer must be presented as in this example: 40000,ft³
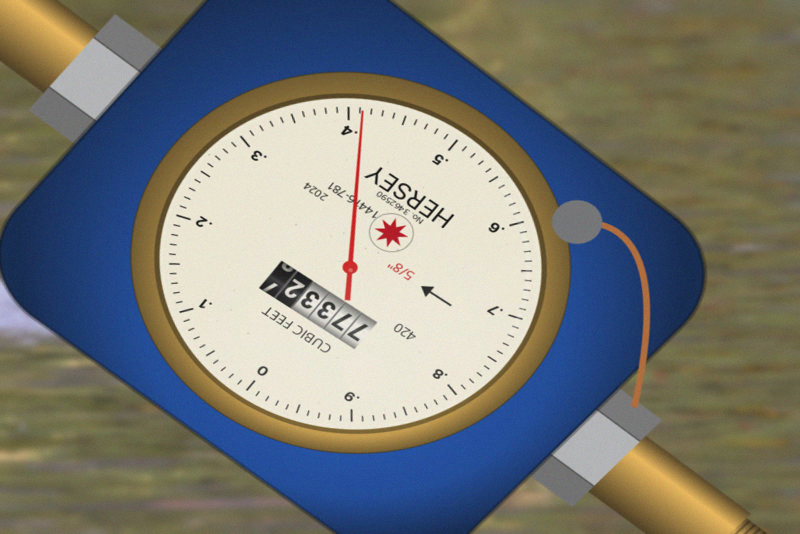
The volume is 773327.41,ft³
